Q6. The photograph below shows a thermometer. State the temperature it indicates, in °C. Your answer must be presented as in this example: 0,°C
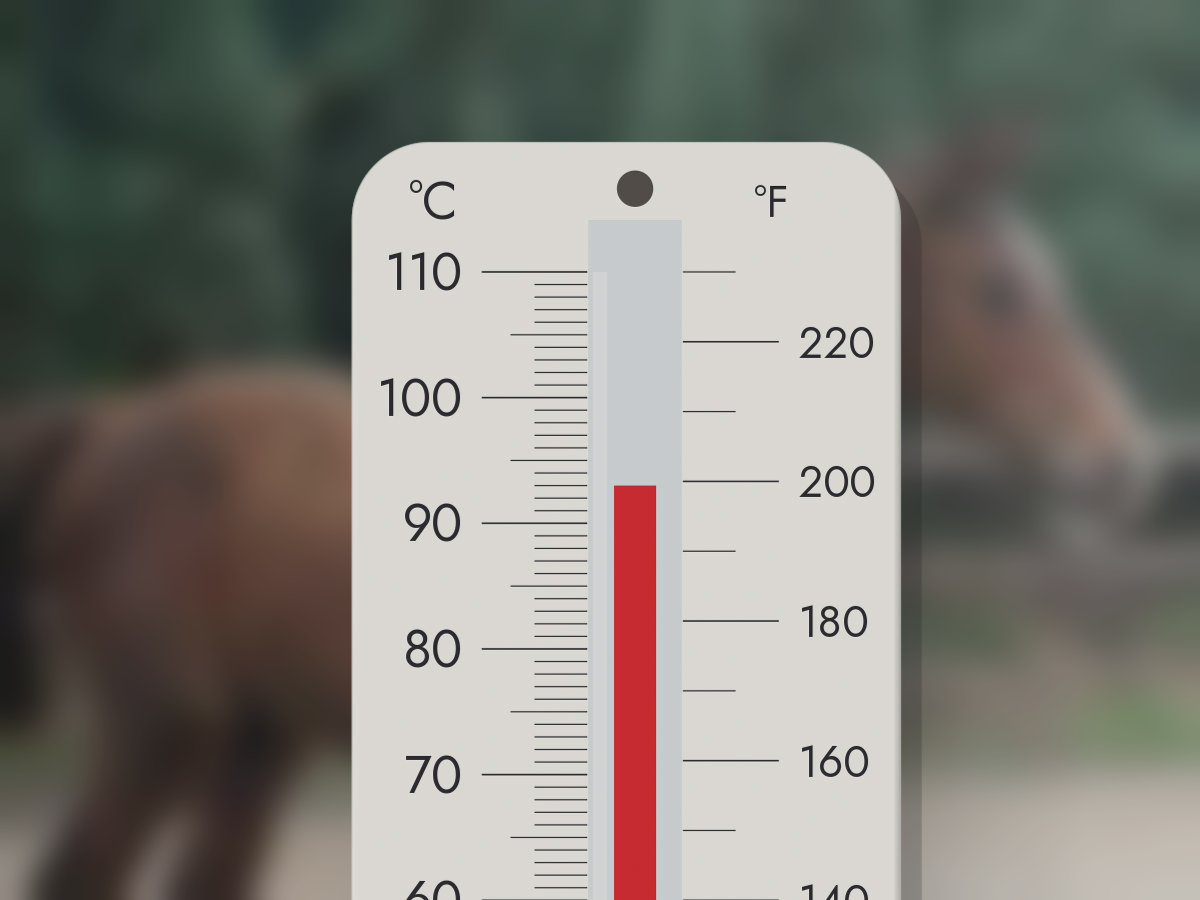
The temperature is 93,°C
